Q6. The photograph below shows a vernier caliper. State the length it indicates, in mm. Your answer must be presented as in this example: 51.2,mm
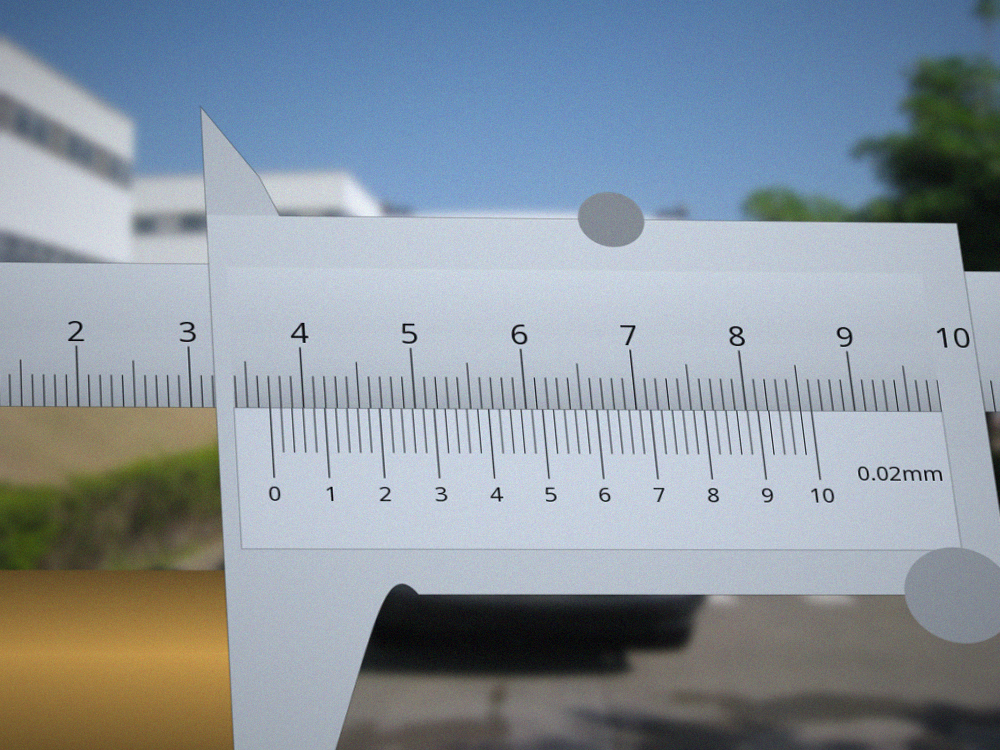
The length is 37.0,mm
